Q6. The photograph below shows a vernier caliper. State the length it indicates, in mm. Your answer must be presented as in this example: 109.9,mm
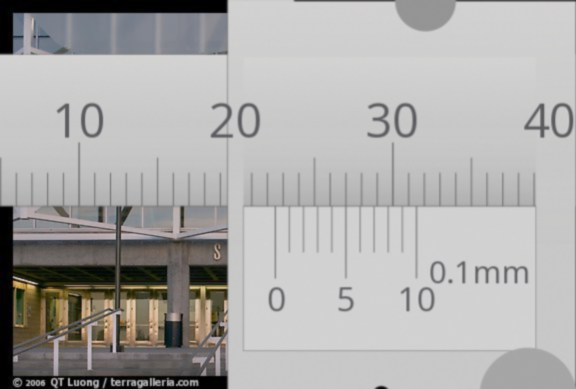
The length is 22.5,mm
